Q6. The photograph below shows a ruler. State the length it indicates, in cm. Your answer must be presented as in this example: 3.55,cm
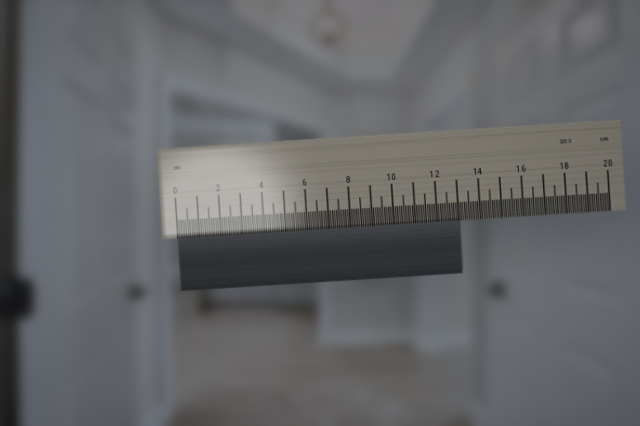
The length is 13,cm
